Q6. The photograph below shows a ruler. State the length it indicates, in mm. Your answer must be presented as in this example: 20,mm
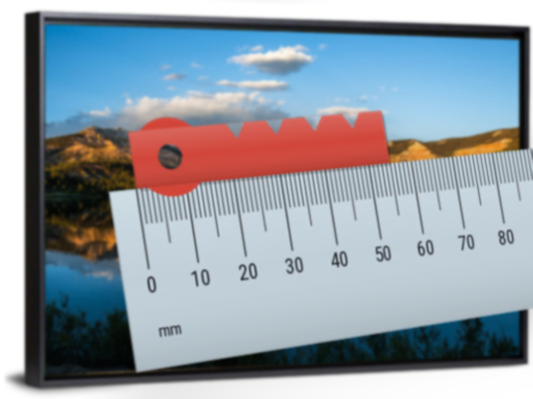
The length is 55,mm
